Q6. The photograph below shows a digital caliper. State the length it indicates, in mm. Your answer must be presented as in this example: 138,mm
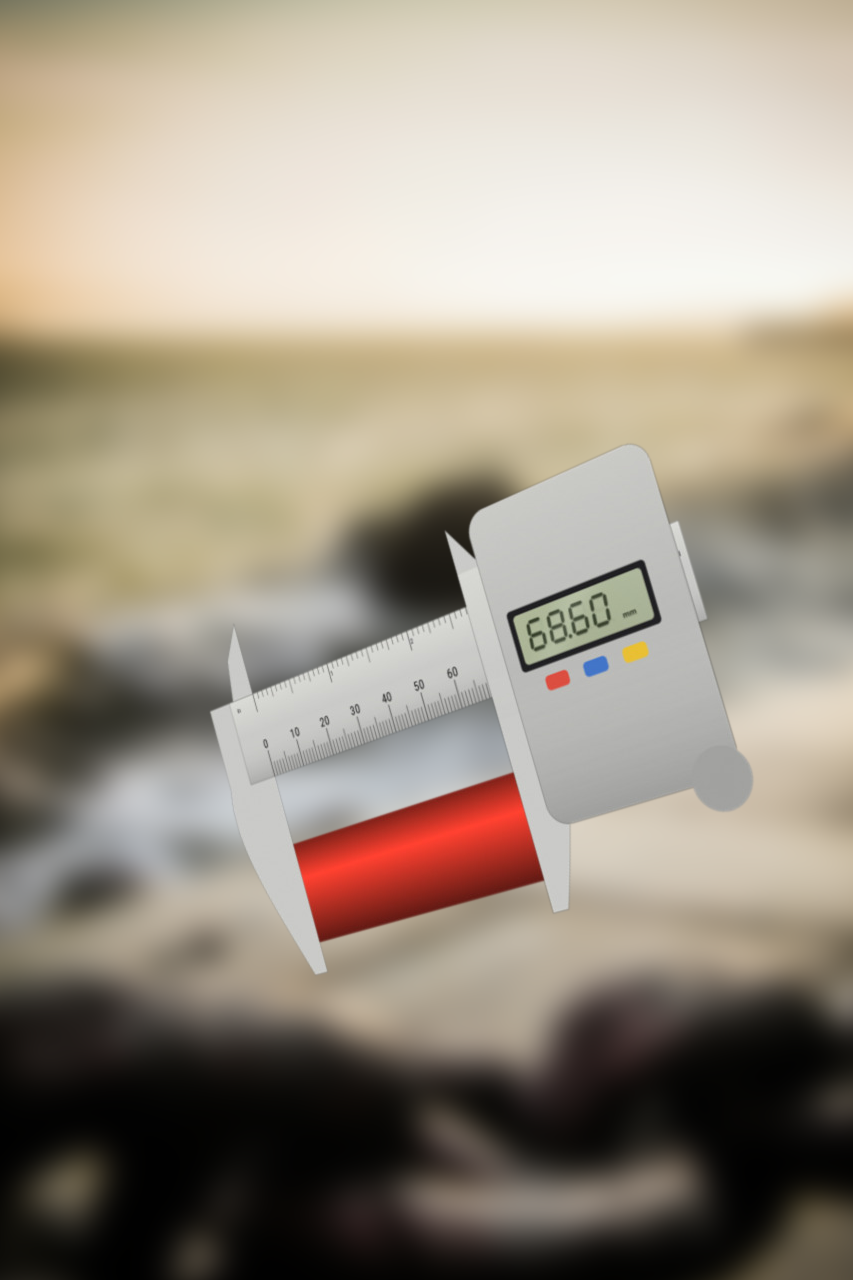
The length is 68.60,mm
